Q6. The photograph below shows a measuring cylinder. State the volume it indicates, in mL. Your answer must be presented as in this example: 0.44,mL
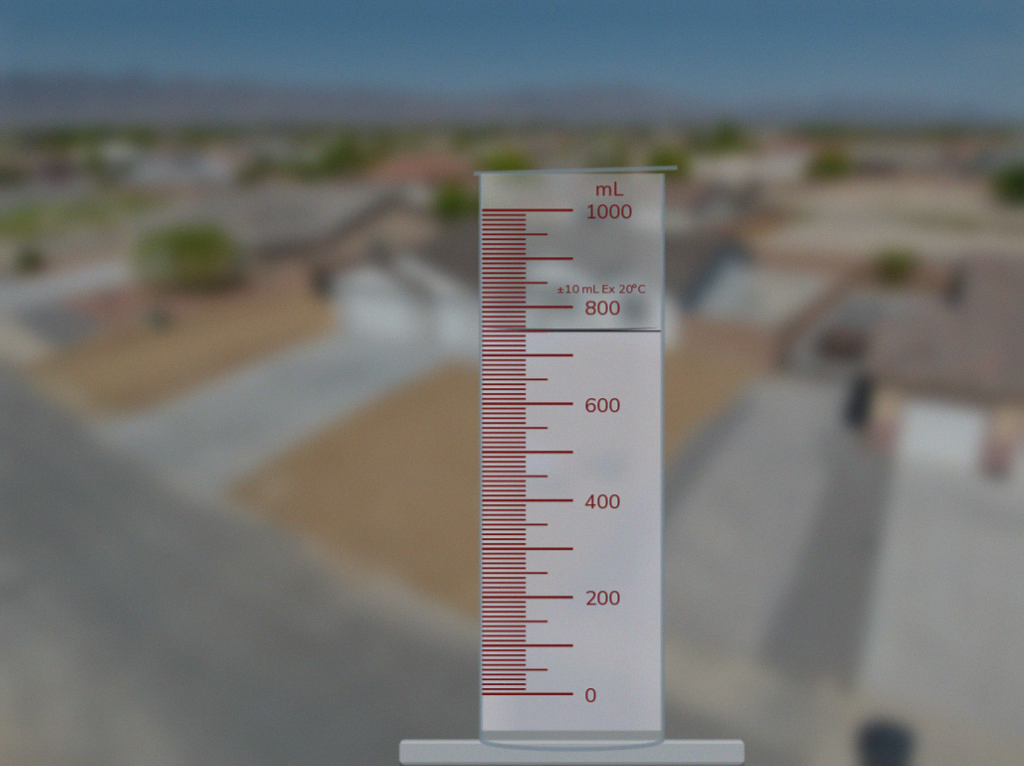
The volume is 750,mL
